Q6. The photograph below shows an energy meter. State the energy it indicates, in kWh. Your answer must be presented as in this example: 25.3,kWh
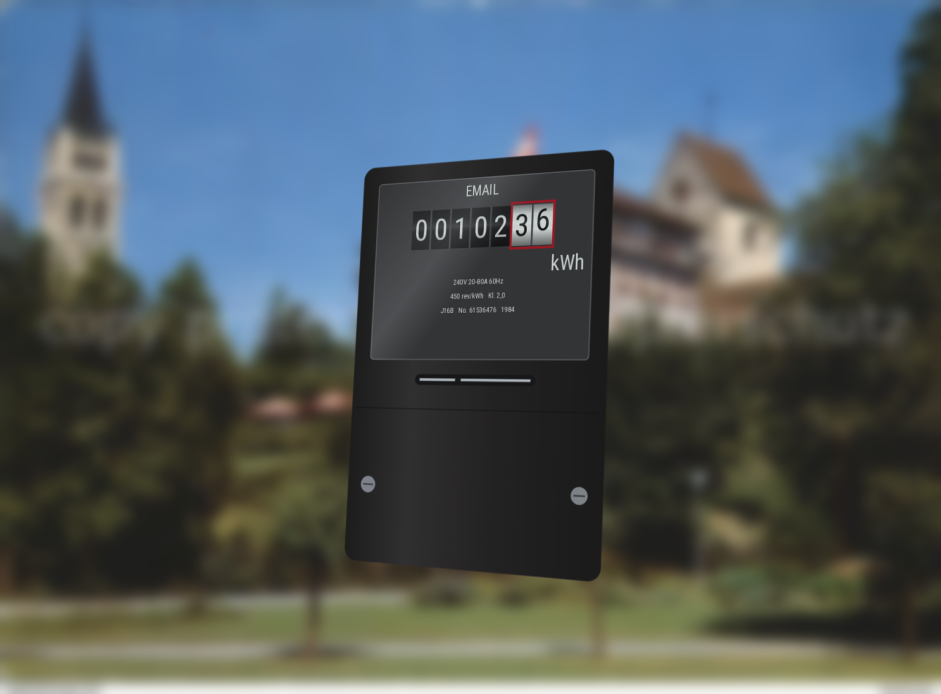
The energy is 102.36,kWh
